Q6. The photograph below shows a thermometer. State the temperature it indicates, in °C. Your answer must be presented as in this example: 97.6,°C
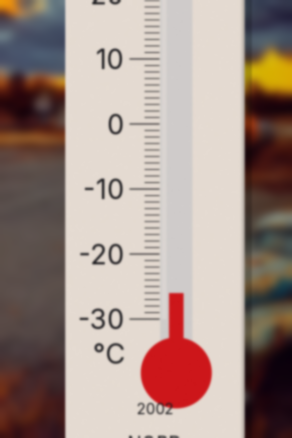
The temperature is -26,°C
